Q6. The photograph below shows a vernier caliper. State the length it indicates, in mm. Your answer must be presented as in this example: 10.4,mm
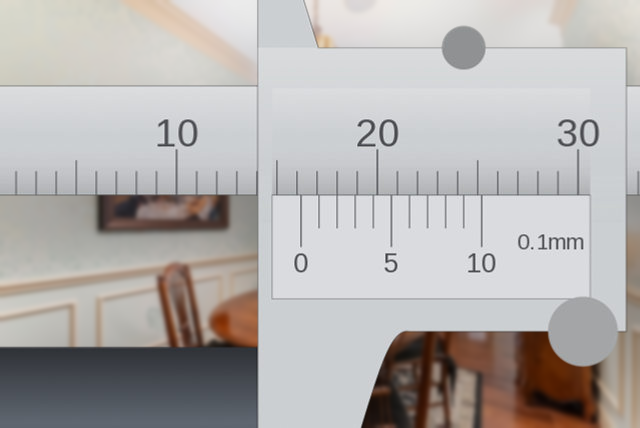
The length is 16.2,mm
